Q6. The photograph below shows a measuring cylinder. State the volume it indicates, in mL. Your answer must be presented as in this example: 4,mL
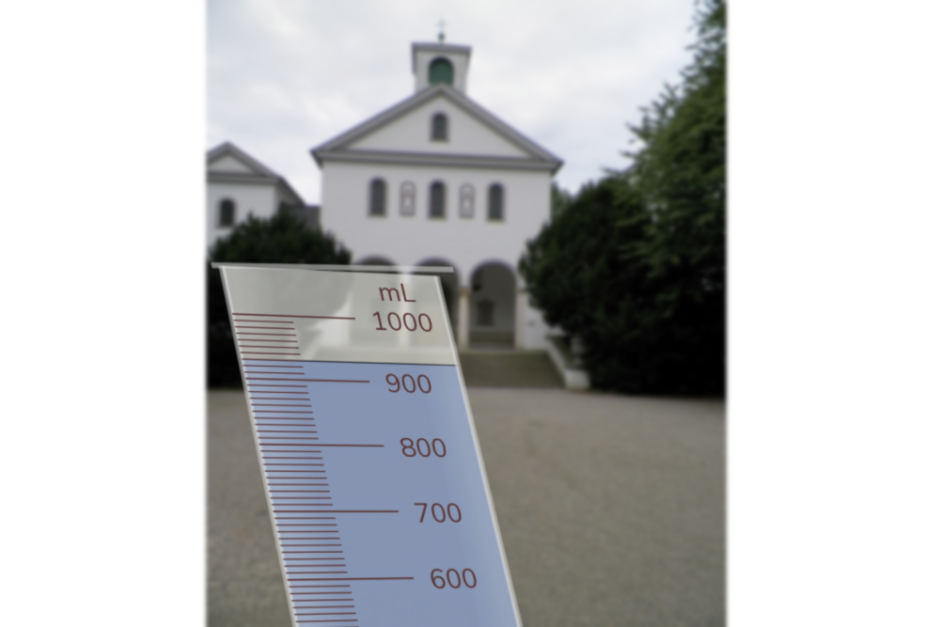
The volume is 930,mL
